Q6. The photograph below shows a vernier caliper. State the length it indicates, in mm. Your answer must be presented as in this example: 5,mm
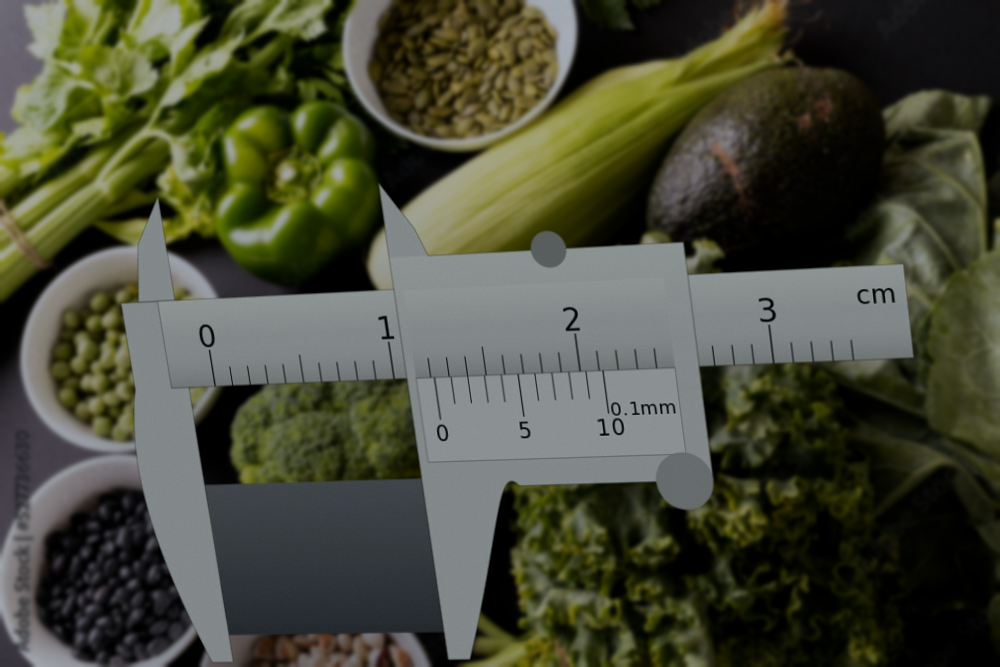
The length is 12.2,mm
